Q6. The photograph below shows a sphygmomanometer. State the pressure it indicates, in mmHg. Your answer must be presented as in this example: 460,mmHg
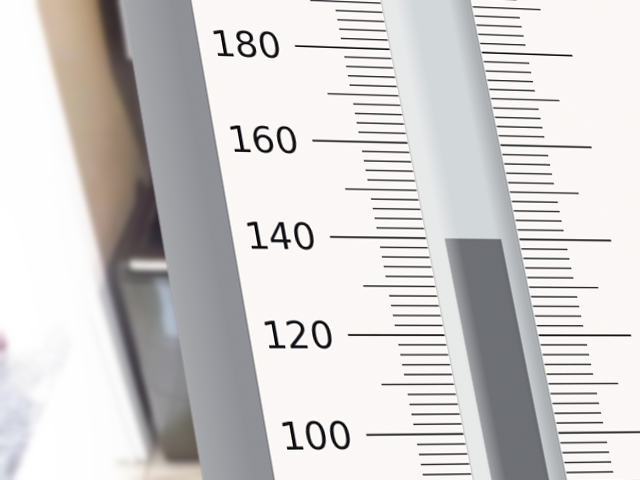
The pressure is 140,mmHg
